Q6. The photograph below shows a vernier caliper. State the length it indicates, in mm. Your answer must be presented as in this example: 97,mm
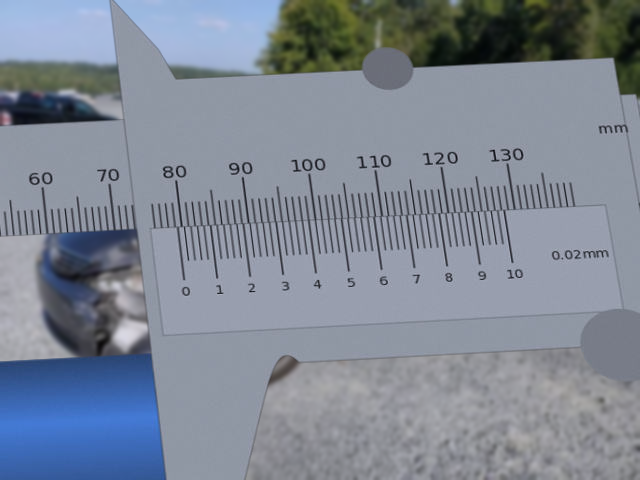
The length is 79.4,mm
